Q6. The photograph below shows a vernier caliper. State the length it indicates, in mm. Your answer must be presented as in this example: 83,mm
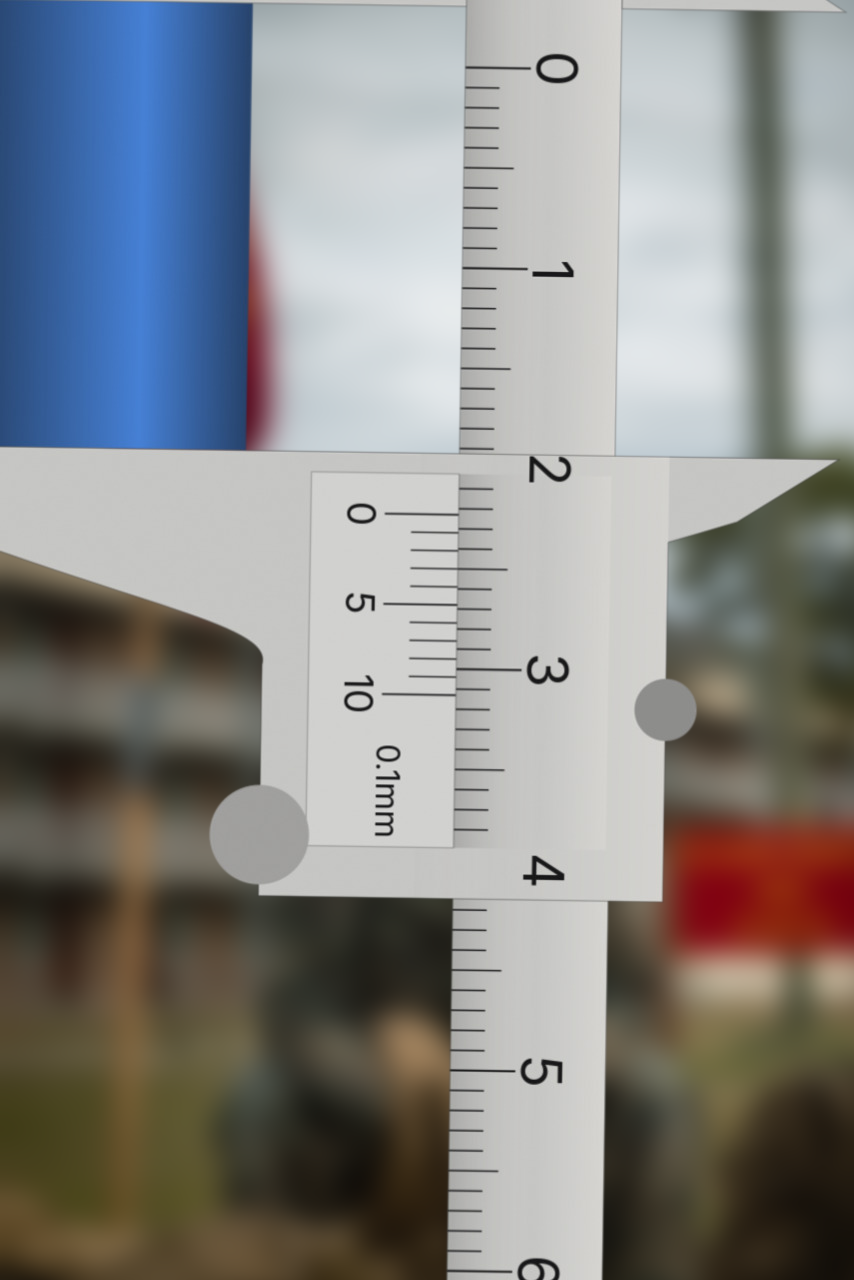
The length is 22.3,mm
